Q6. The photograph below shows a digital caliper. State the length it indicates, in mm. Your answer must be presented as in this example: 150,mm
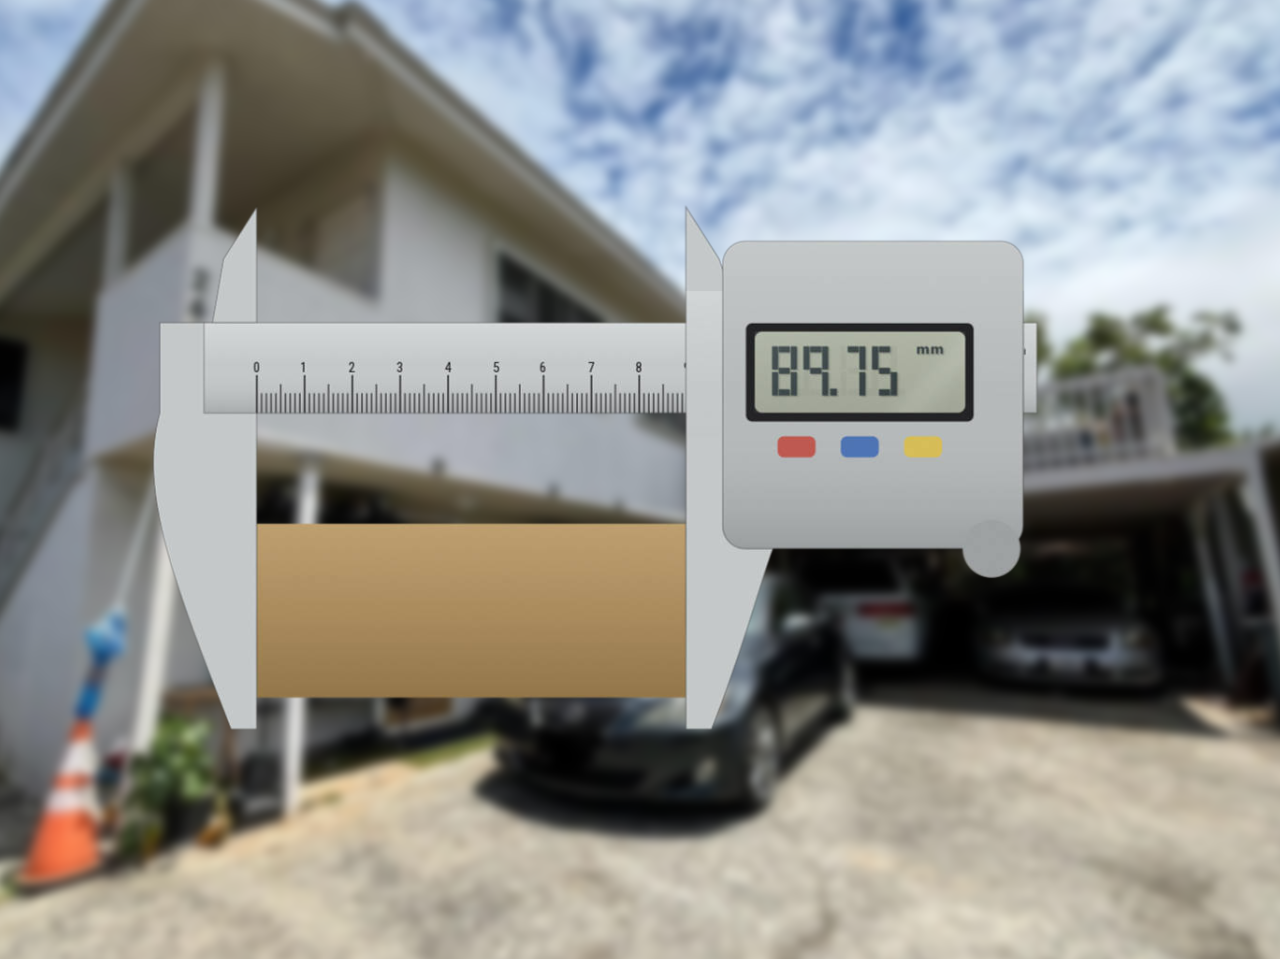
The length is 89.75,mm
